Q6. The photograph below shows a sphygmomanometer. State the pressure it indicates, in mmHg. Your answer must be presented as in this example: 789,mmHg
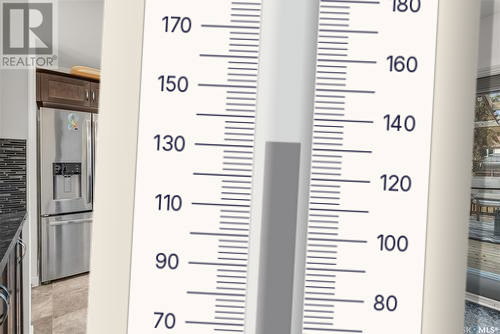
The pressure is 132,mmHg
